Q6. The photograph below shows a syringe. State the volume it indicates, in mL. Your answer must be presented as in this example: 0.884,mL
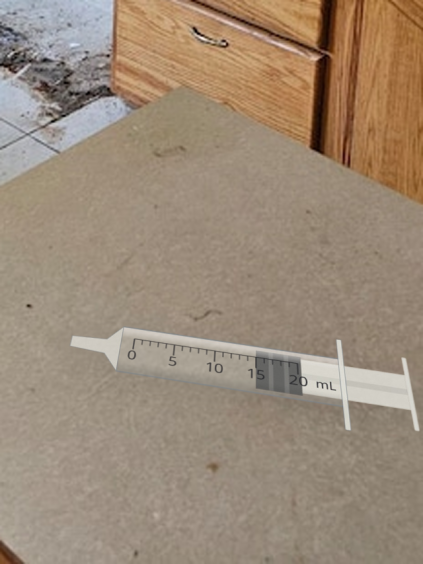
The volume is 15,mL
